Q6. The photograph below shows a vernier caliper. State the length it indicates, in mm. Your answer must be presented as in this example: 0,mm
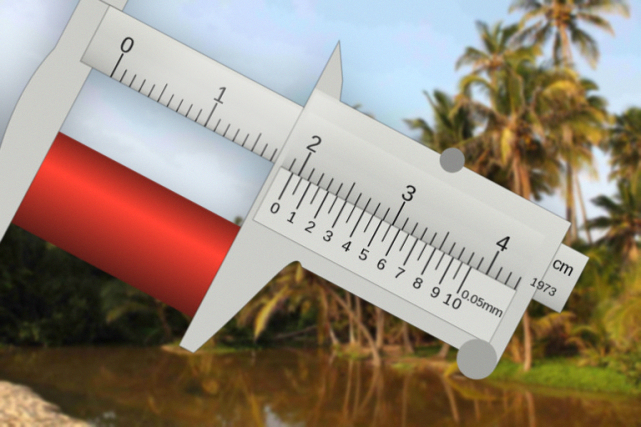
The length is 19.4,mm
